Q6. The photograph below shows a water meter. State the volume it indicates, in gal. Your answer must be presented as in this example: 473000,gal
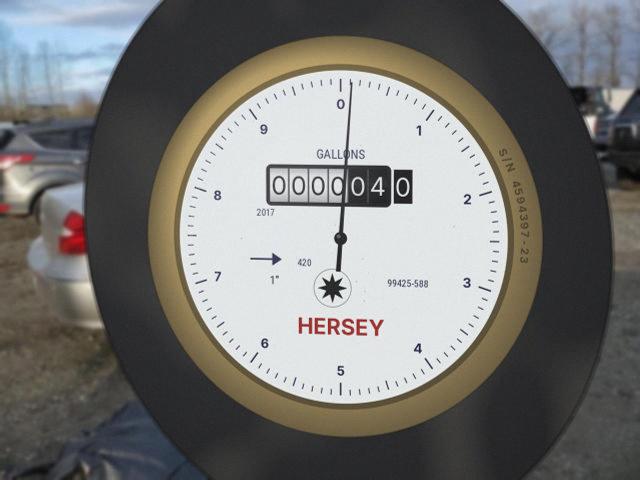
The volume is 40.1,gal
